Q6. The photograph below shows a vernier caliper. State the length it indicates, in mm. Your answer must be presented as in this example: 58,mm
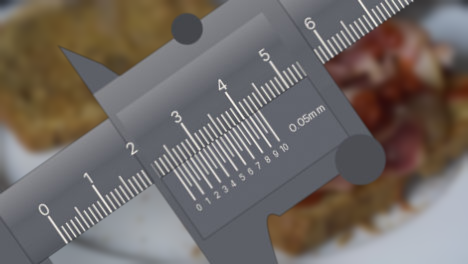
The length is 24.0,mm
